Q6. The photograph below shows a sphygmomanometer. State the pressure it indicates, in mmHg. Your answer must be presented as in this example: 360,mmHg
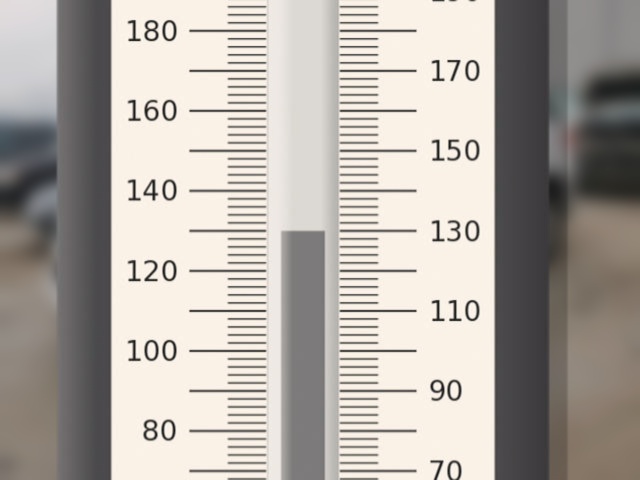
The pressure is 130,mmHg
